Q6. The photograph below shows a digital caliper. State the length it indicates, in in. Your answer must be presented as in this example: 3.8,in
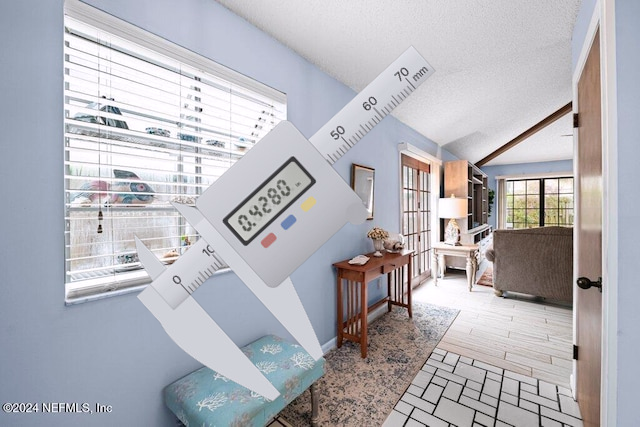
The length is 0.4280,in
